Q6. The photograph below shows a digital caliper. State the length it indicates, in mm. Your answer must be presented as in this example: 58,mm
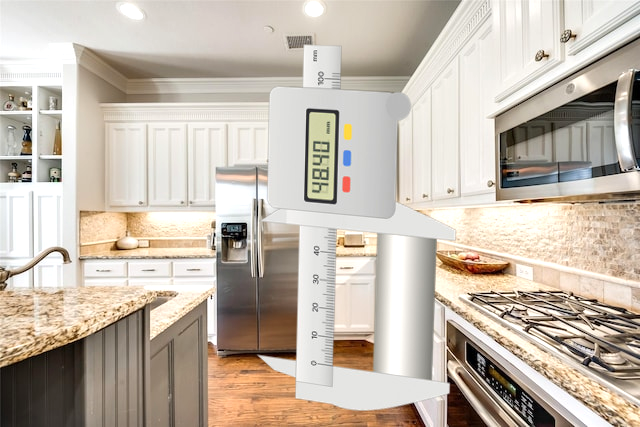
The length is 48.40,mm
